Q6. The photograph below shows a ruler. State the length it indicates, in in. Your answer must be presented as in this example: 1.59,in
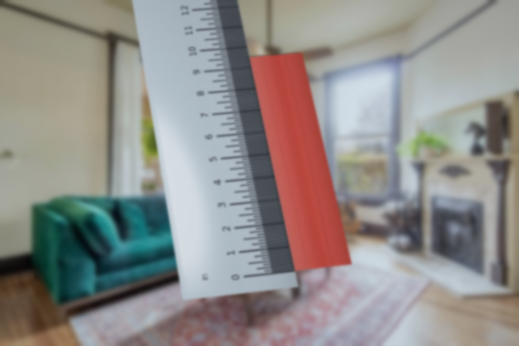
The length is 9.5,in
